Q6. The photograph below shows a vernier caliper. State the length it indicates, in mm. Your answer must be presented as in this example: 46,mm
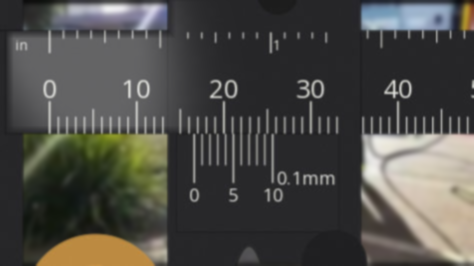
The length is 16.6,mm
